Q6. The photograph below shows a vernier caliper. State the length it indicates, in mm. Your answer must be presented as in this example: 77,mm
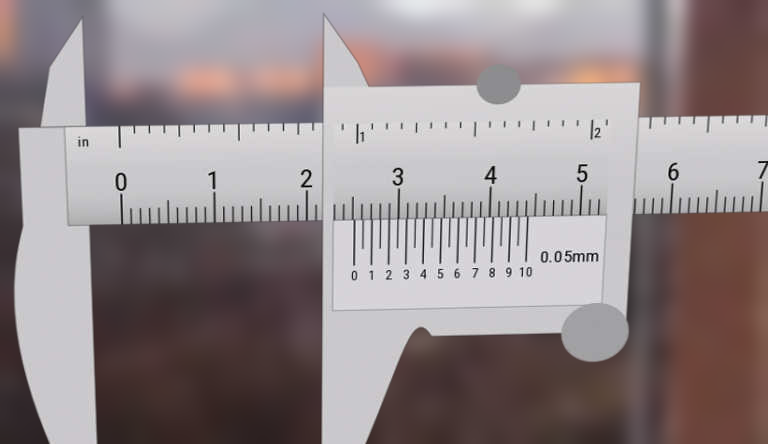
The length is 25.2,mm
